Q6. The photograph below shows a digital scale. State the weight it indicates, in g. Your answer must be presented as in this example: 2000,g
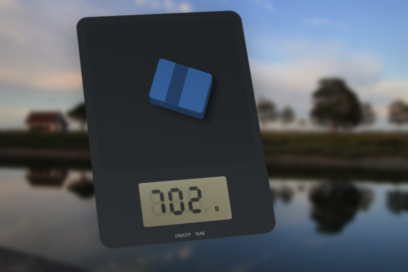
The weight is 702,g
